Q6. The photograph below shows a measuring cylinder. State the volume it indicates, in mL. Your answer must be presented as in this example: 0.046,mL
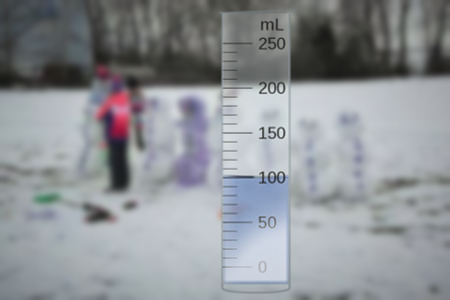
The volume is 100,mL
